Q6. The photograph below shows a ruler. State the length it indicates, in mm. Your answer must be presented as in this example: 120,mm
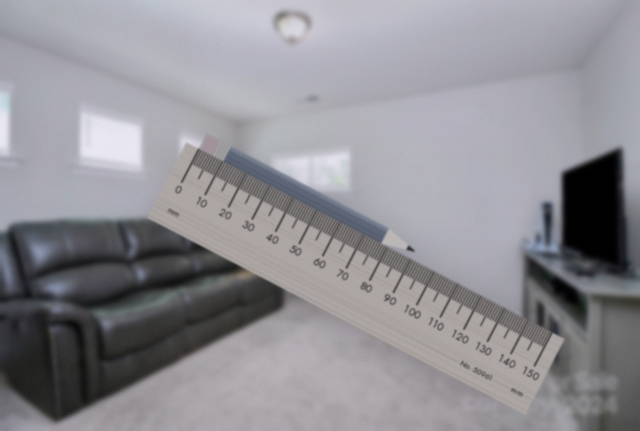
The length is 90,mm
